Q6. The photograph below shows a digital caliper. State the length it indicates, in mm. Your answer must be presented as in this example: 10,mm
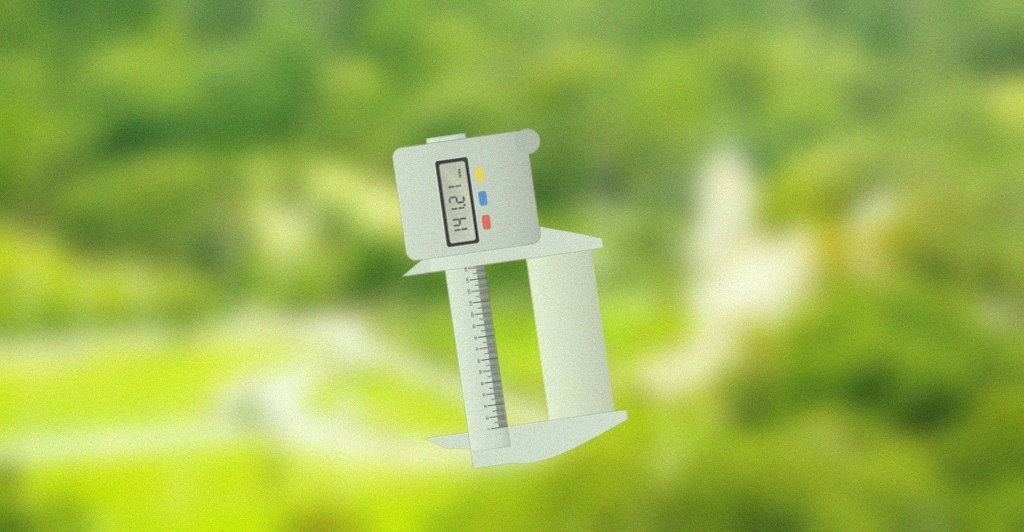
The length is 141.21,mm
